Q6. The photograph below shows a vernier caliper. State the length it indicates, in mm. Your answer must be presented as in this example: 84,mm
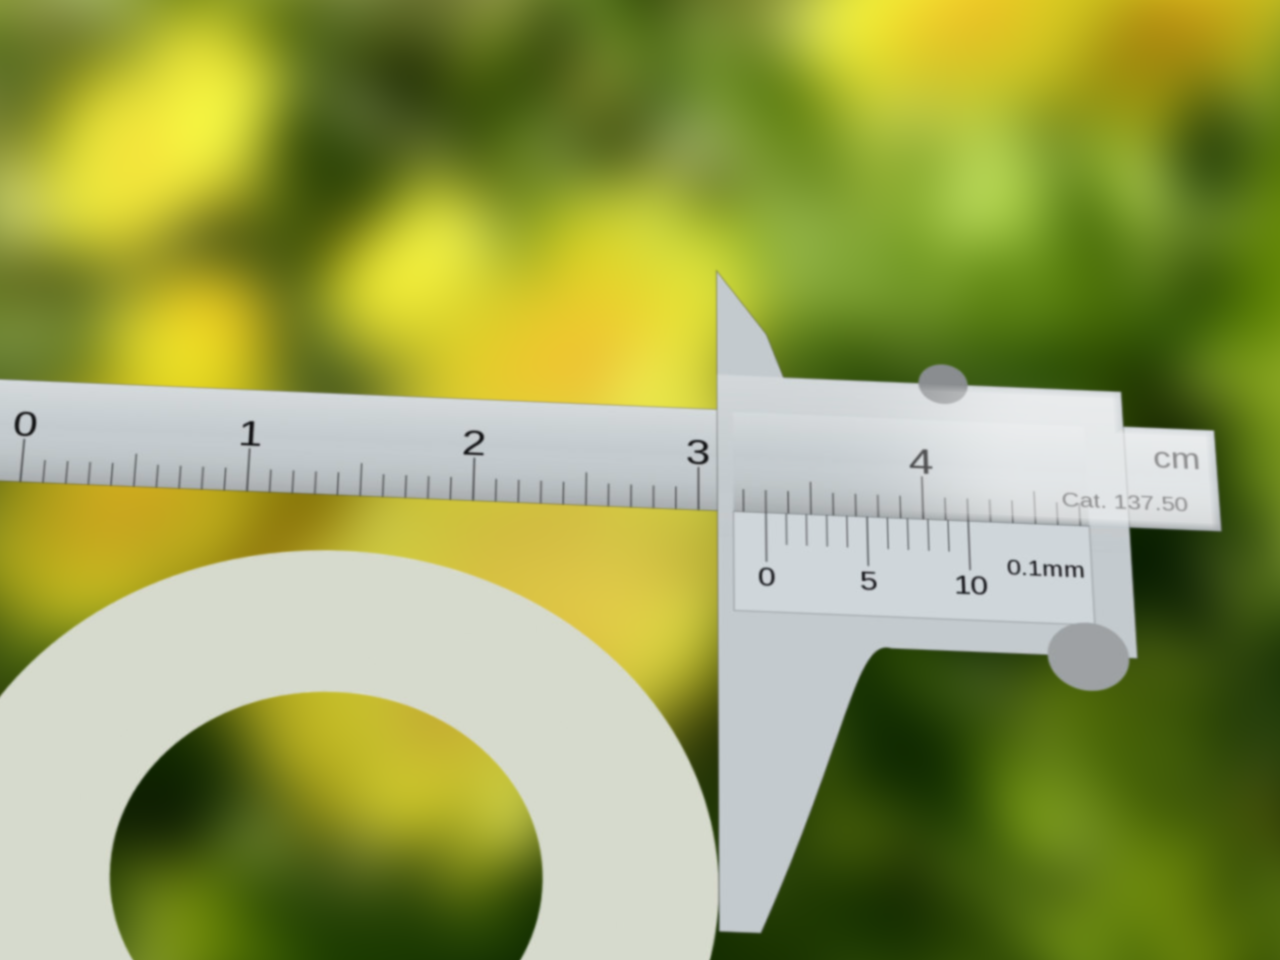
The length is 33.0,mm
